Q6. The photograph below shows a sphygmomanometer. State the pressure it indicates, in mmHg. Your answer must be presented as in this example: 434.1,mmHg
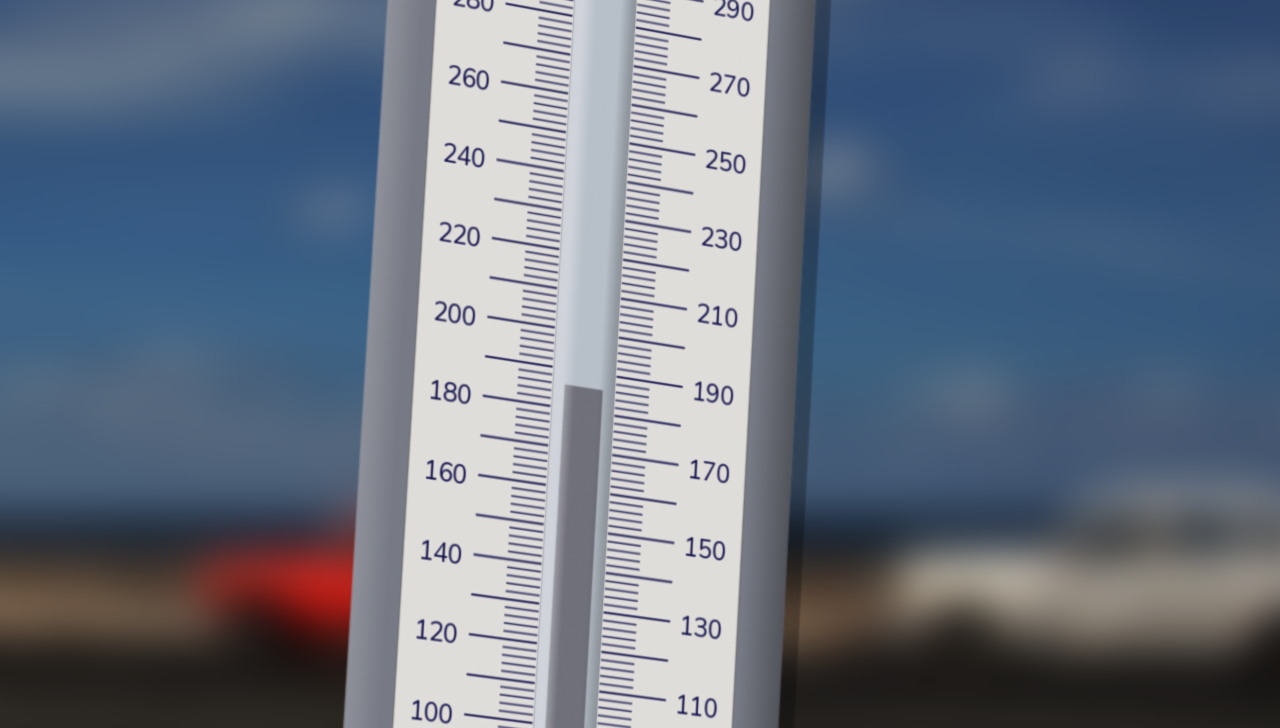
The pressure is 186,mmHg
